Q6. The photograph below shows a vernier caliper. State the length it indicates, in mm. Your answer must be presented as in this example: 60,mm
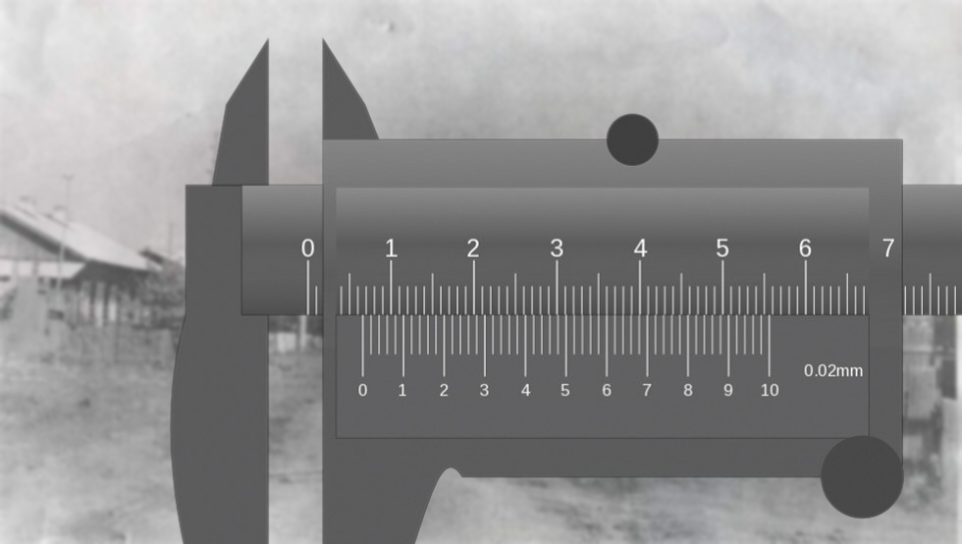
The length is 6.6,mm
